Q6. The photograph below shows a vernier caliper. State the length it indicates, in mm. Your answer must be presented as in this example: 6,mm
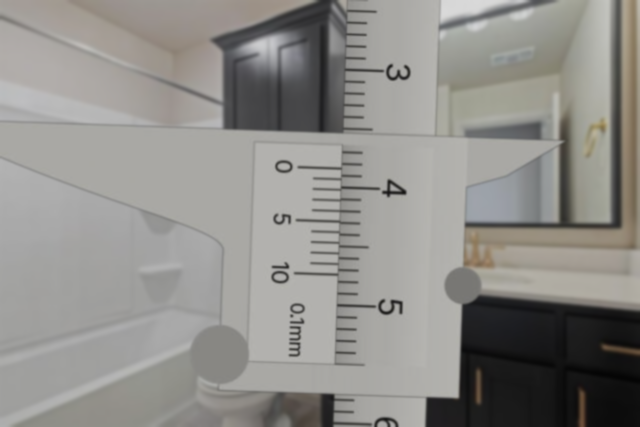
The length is 38.4,mm
